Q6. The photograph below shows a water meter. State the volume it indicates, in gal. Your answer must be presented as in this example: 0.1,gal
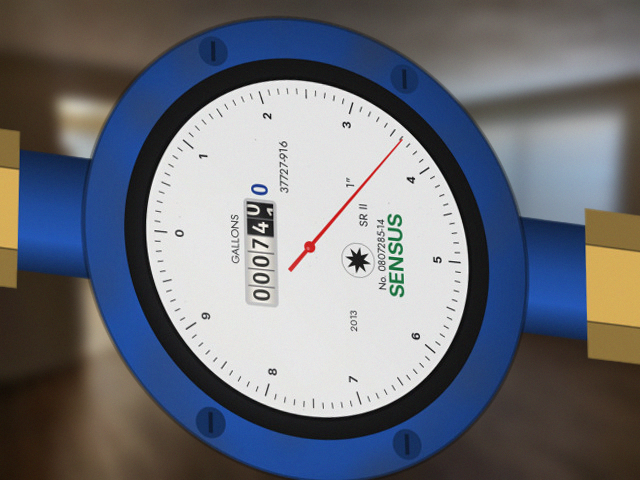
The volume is 7403.6,gal
